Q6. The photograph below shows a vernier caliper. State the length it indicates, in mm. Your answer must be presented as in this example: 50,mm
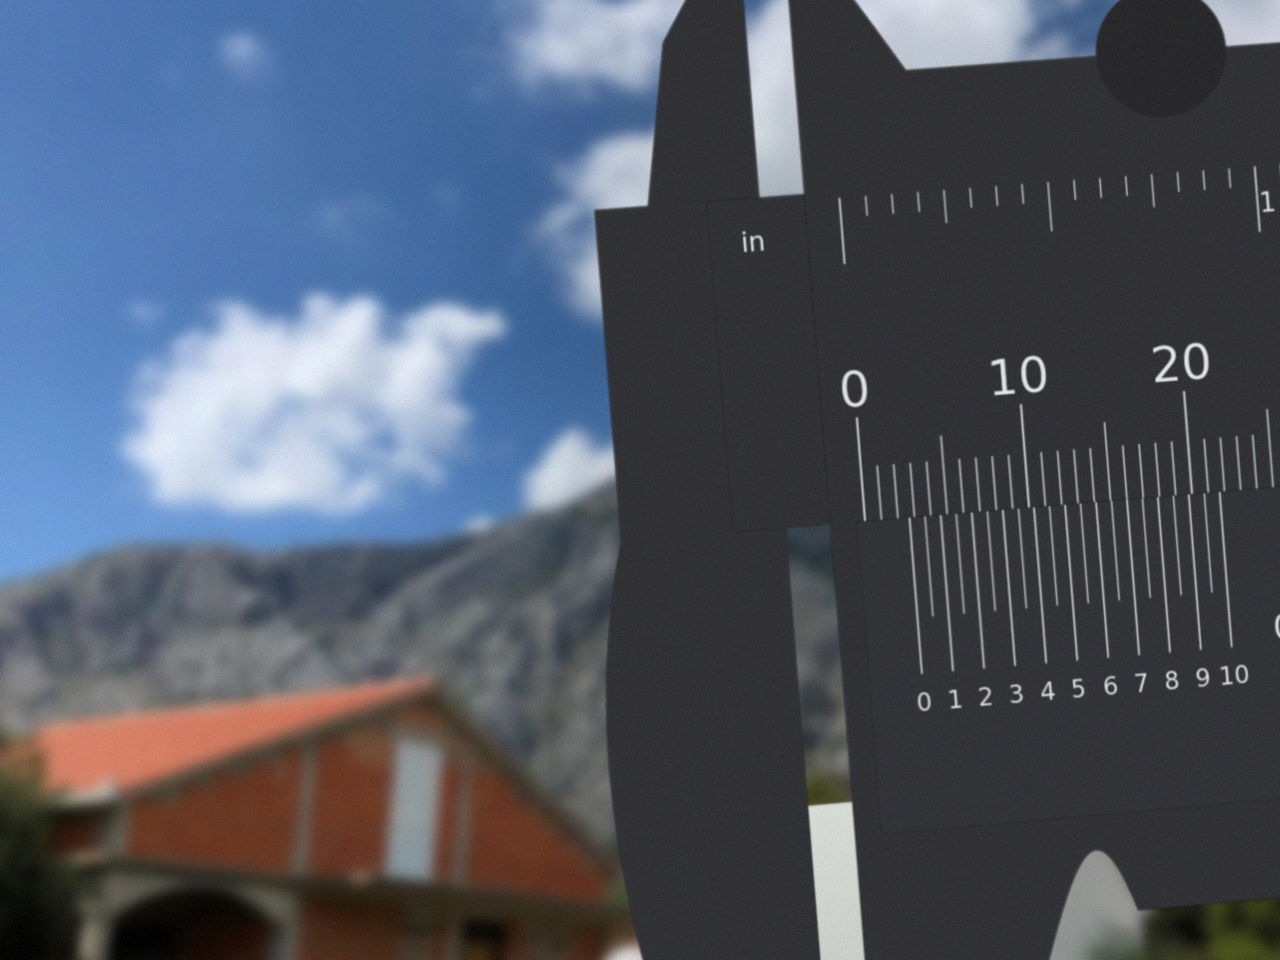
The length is 2.7,mm
